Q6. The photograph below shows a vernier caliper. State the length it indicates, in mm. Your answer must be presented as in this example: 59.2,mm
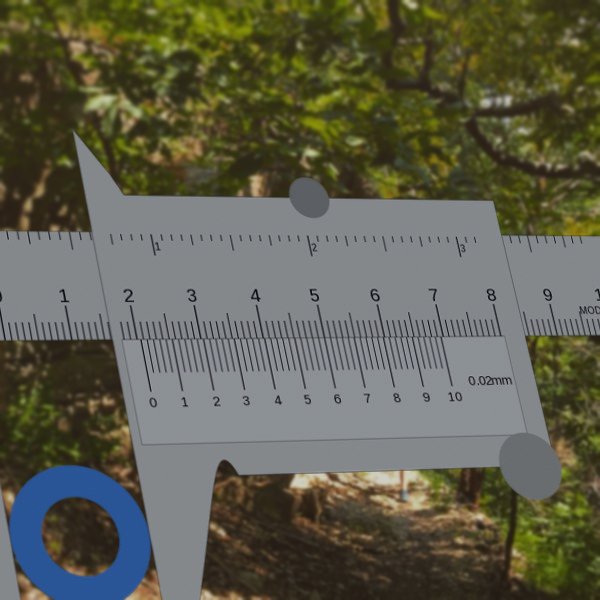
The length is 20.6,mm
